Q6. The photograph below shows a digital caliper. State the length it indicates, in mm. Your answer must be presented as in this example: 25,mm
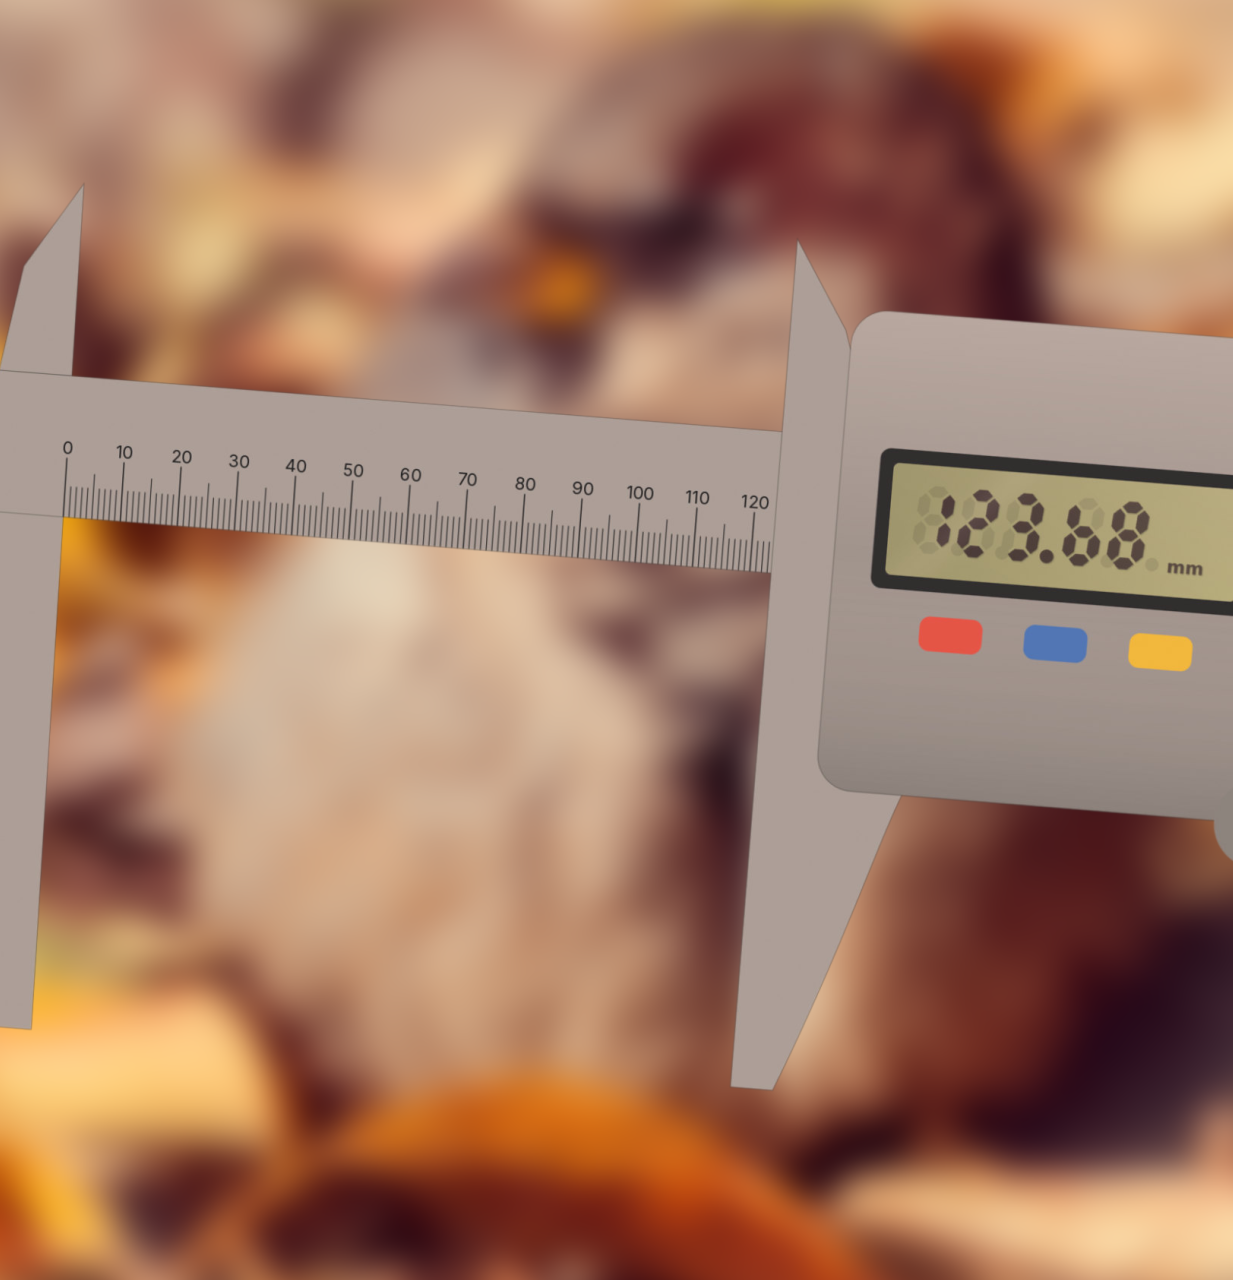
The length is 123.68,mm
